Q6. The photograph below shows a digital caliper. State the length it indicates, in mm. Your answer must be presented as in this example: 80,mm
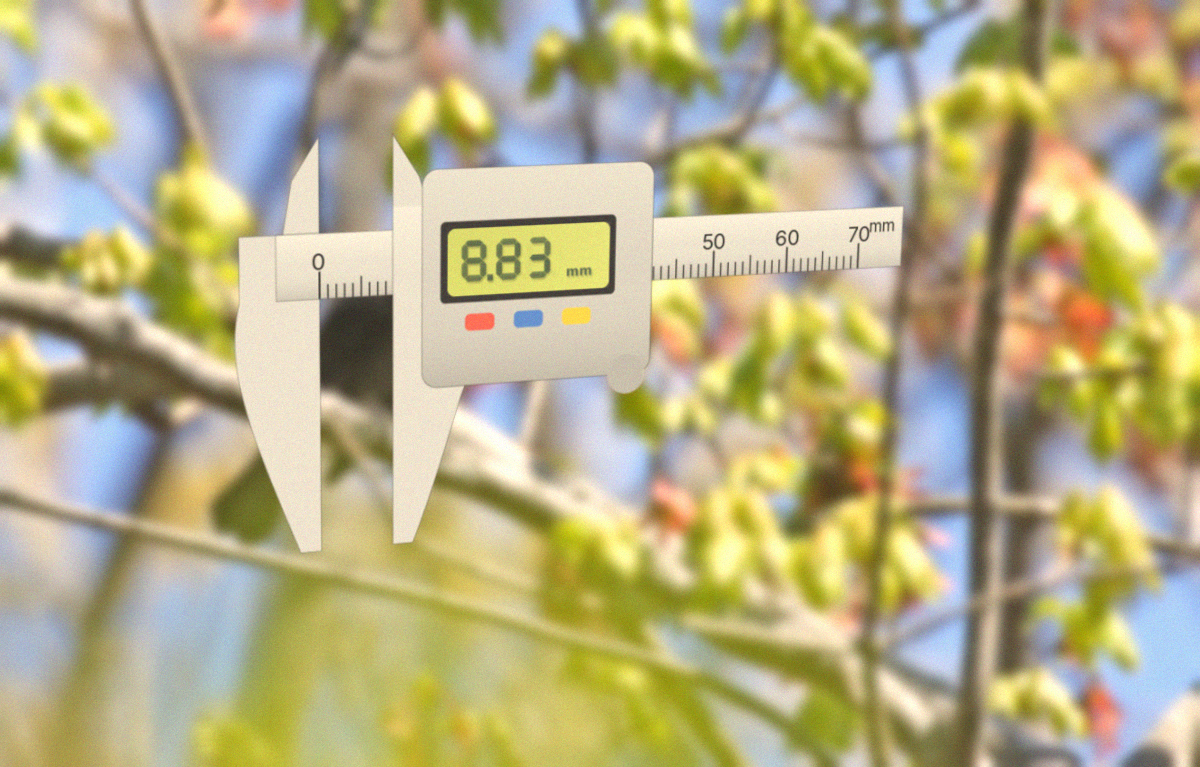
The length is 8.83,mm
